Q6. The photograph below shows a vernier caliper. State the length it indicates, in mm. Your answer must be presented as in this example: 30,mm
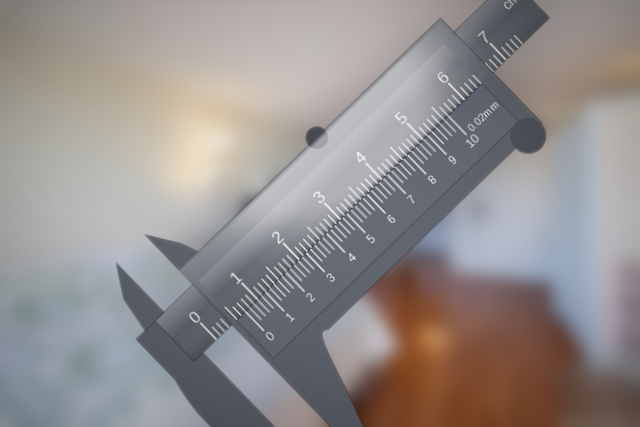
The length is 7.0,mm
